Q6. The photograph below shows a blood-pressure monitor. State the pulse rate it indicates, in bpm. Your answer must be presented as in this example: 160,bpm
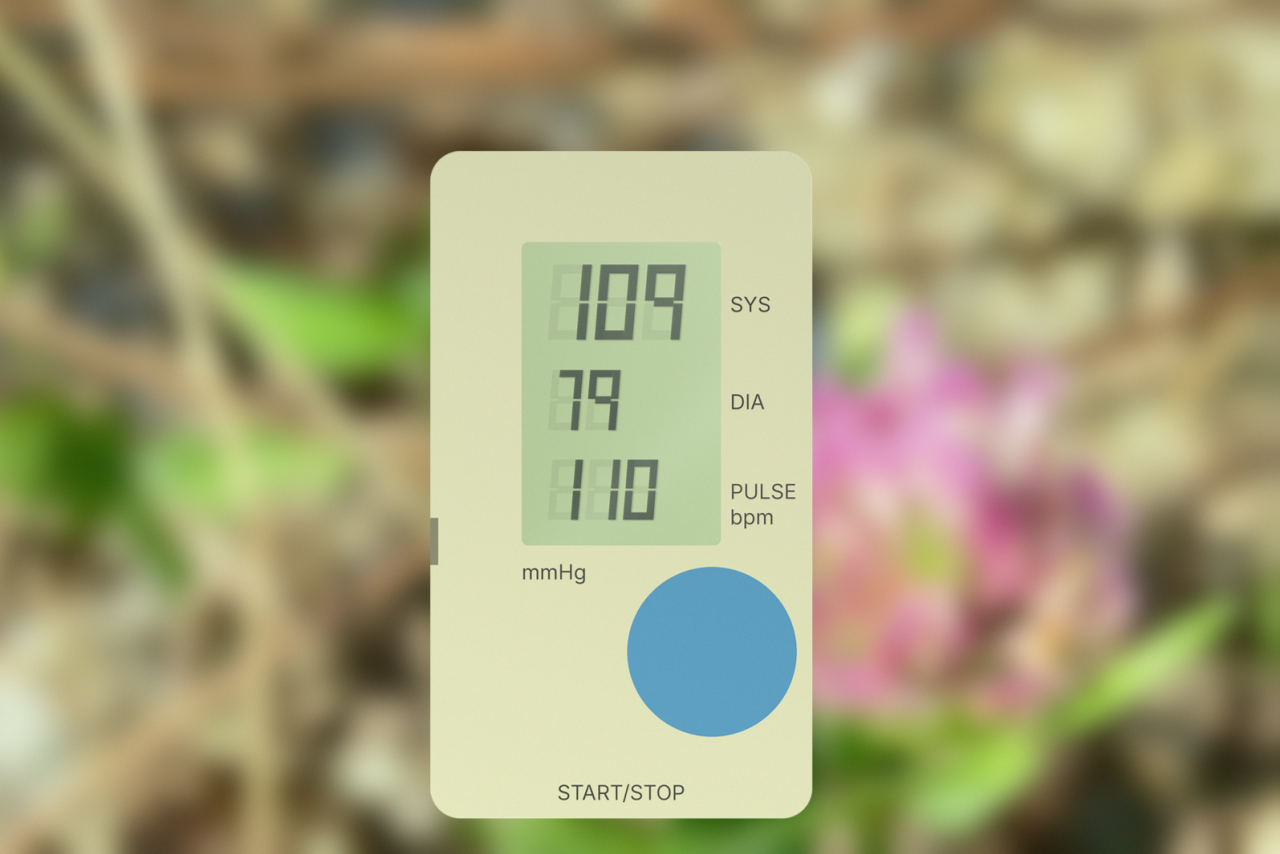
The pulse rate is 110,bpm
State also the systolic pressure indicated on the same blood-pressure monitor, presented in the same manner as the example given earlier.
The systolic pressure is 109,mmHg
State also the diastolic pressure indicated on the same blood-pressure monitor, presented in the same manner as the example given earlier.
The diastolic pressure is 79,mmHg
